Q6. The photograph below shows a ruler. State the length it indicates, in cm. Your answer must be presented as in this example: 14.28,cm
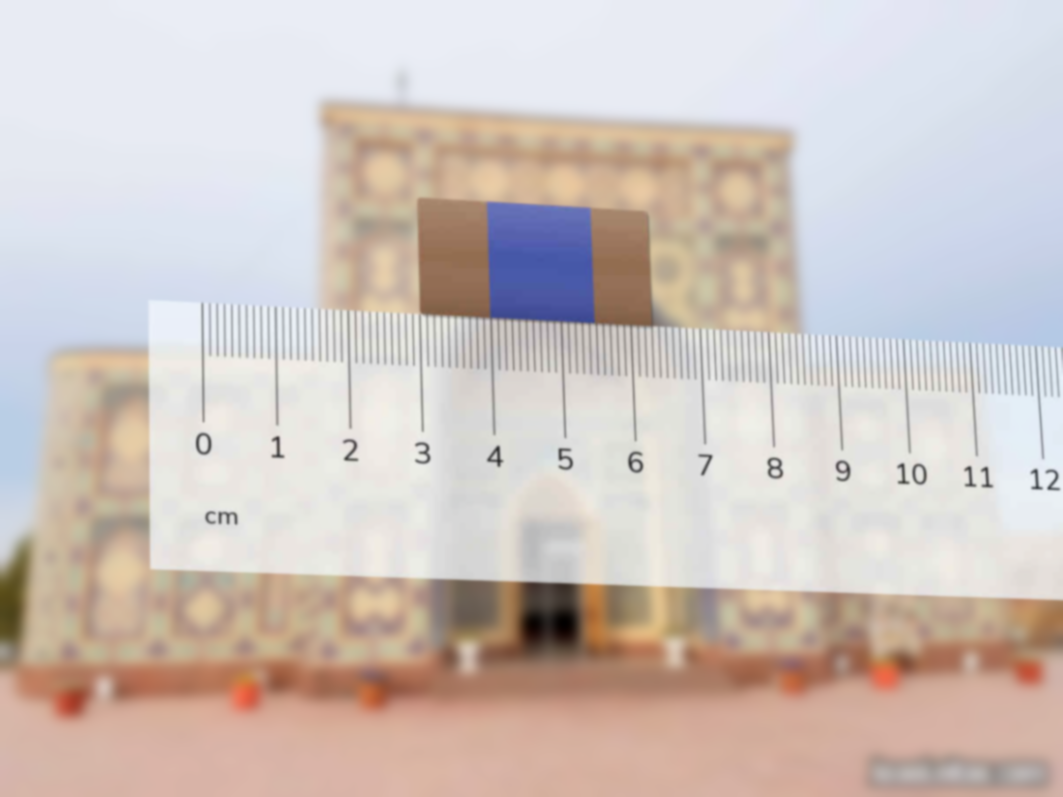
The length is 3.3,cm
